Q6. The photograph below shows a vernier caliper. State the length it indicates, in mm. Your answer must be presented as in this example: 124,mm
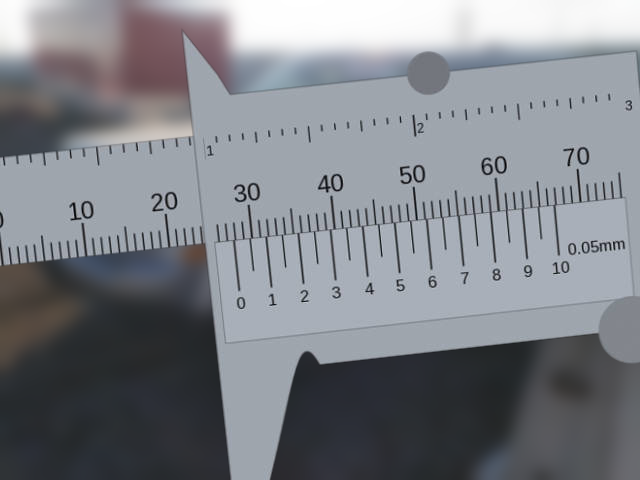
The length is 27.8,mm
